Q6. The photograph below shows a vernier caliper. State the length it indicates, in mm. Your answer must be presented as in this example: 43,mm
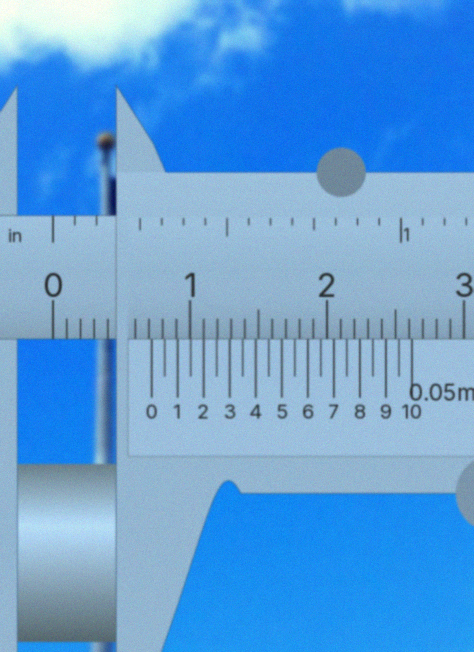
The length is 7.2,mm
